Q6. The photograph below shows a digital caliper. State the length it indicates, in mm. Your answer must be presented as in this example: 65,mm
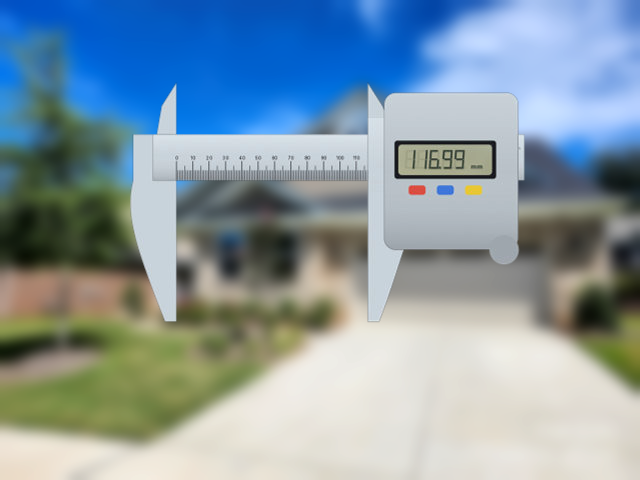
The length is 116.99,mm
